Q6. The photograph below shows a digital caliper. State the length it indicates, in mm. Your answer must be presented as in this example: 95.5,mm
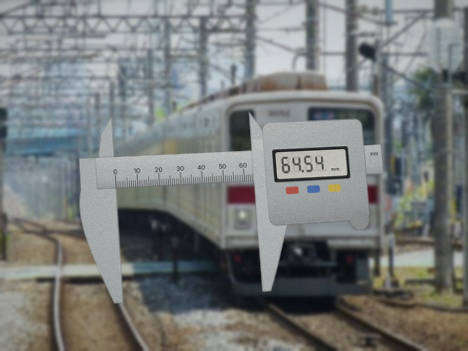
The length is 64.54,mm
